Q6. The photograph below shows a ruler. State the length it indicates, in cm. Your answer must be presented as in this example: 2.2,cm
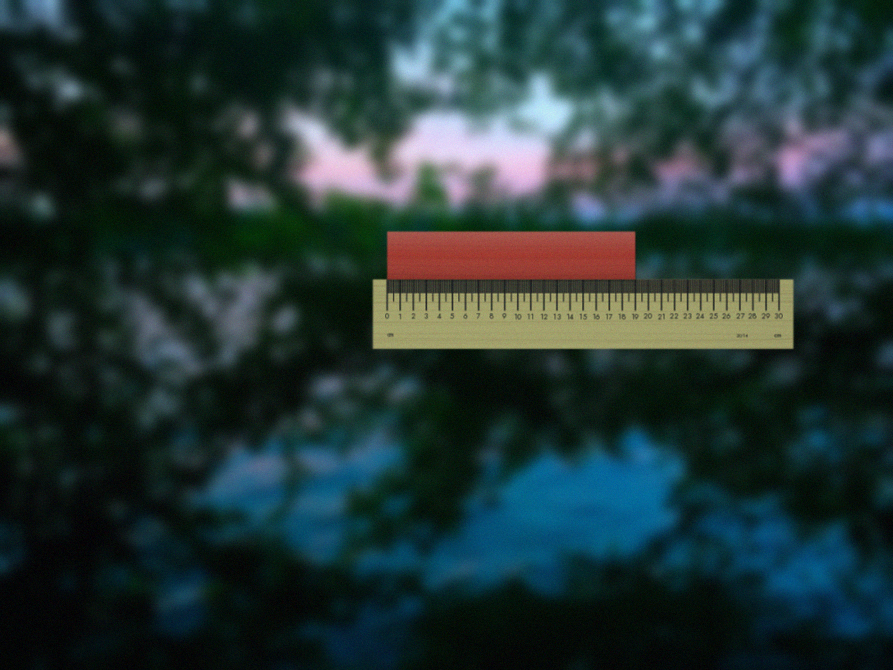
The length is 19,cm
